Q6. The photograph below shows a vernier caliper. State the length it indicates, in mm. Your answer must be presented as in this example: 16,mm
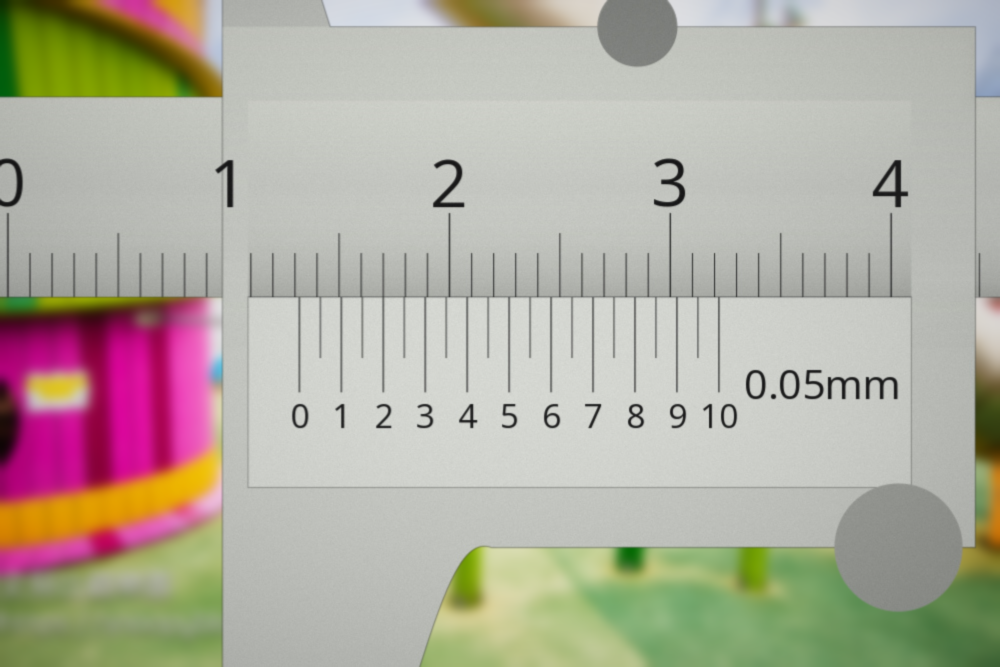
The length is 13.2,mm
